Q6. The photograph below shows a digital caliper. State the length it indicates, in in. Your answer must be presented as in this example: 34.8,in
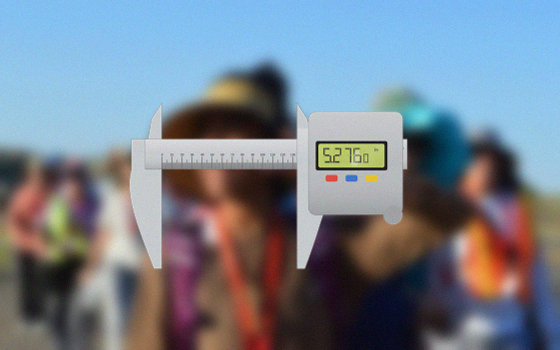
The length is 5.2760,in
